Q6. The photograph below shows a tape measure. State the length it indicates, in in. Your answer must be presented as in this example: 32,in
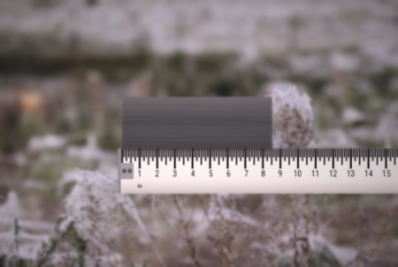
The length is 8.5,in
